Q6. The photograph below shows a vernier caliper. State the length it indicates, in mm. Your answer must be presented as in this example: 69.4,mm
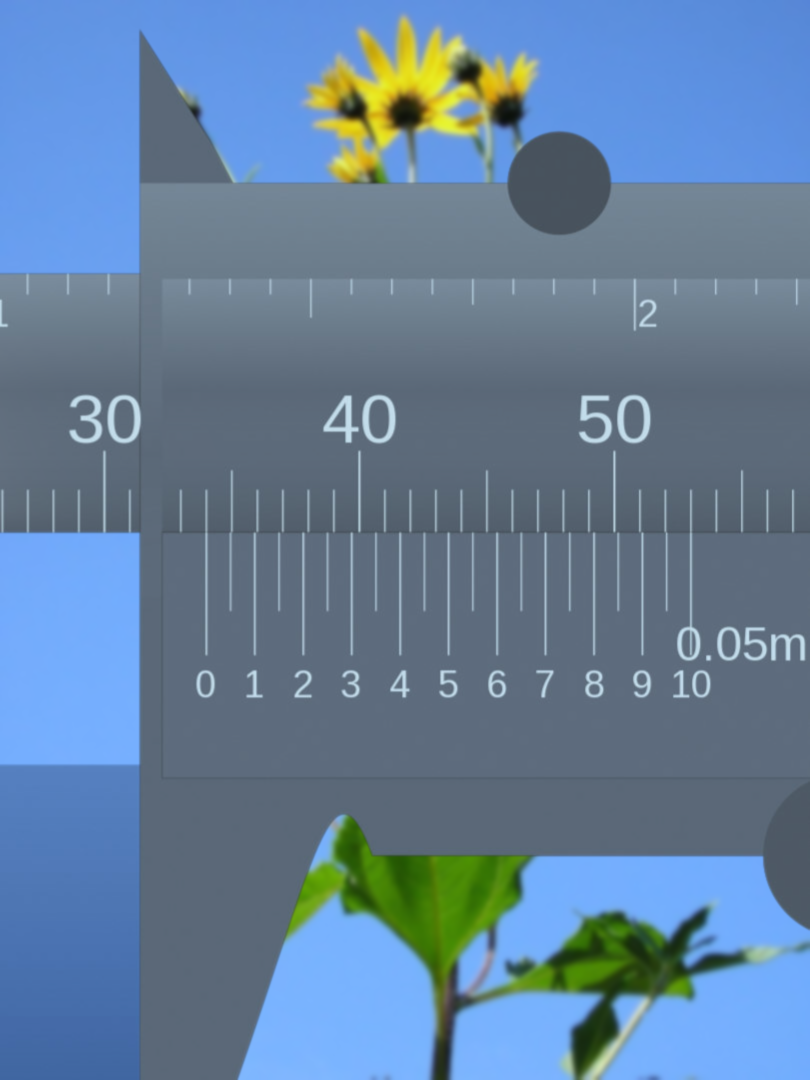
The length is 34.0,mm
